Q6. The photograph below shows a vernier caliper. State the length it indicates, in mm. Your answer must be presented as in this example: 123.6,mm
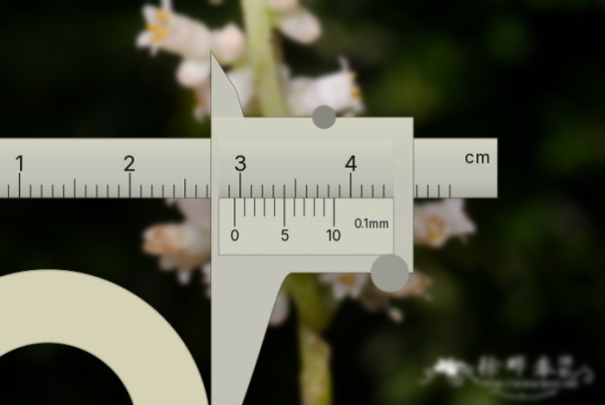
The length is 29.5,mm
